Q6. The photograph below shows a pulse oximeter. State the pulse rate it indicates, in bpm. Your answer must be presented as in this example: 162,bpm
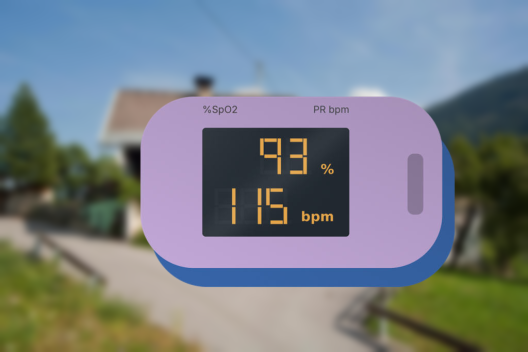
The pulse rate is 115,bpm
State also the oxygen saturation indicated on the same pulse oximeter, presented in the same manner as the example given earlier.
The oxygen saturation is 93,%
